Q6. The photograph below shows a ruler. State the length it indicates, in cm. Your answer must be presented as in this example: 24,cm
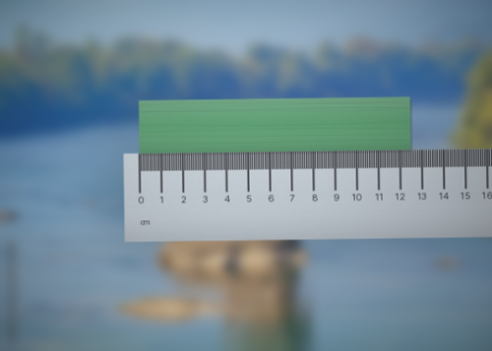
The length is 12.5,cm
